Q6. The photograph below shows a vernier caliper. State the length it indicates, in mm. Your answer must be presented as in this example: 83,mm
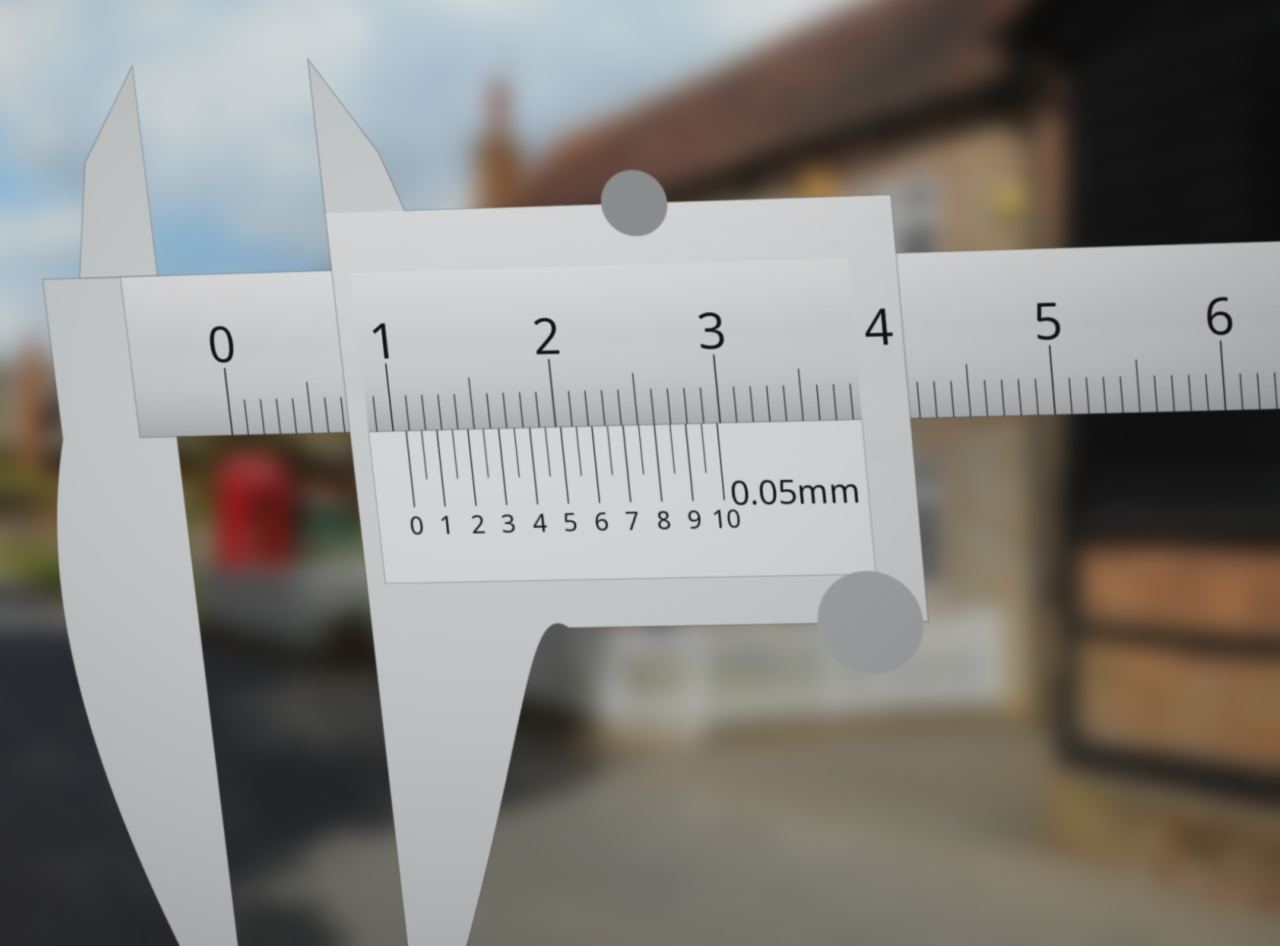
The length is 10.8,mm
